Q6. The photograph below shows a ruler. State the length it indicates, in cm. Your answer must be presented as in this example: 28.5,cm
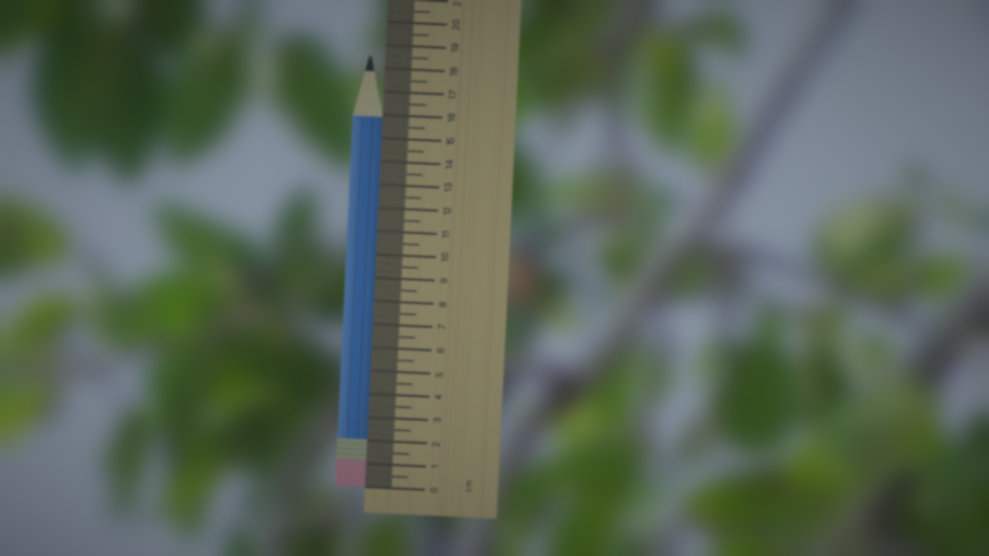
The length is 18.5,cm
